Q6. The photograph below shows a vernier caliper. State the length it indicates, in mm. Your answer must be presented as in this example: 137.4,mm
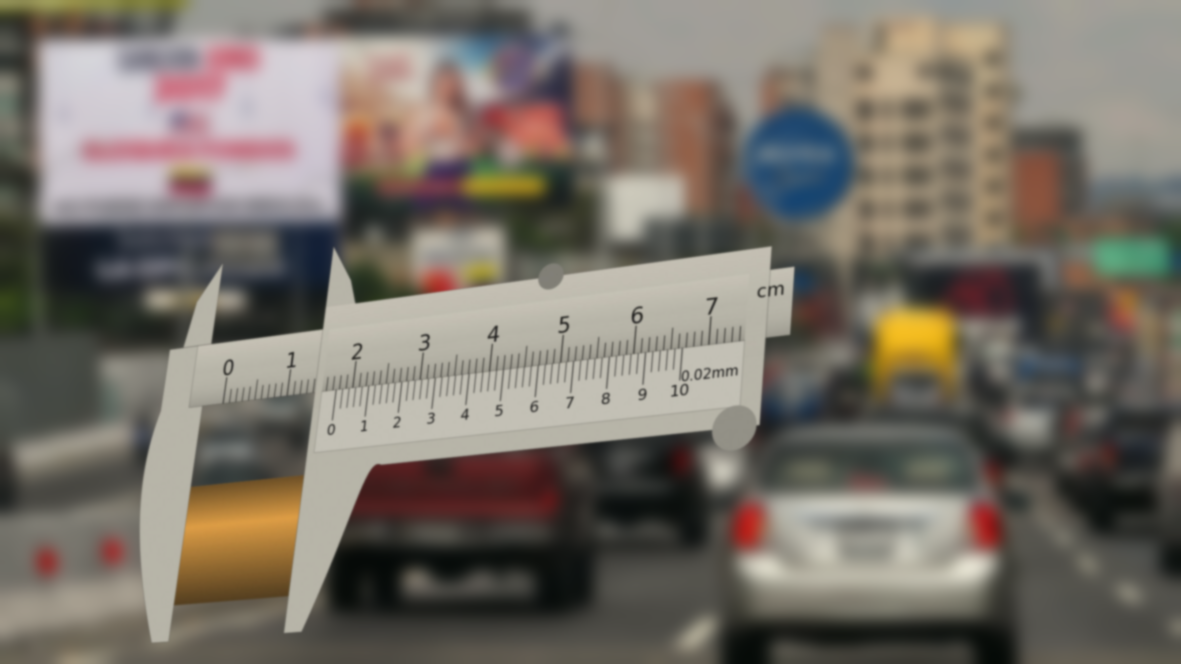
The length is 17.5,mm
